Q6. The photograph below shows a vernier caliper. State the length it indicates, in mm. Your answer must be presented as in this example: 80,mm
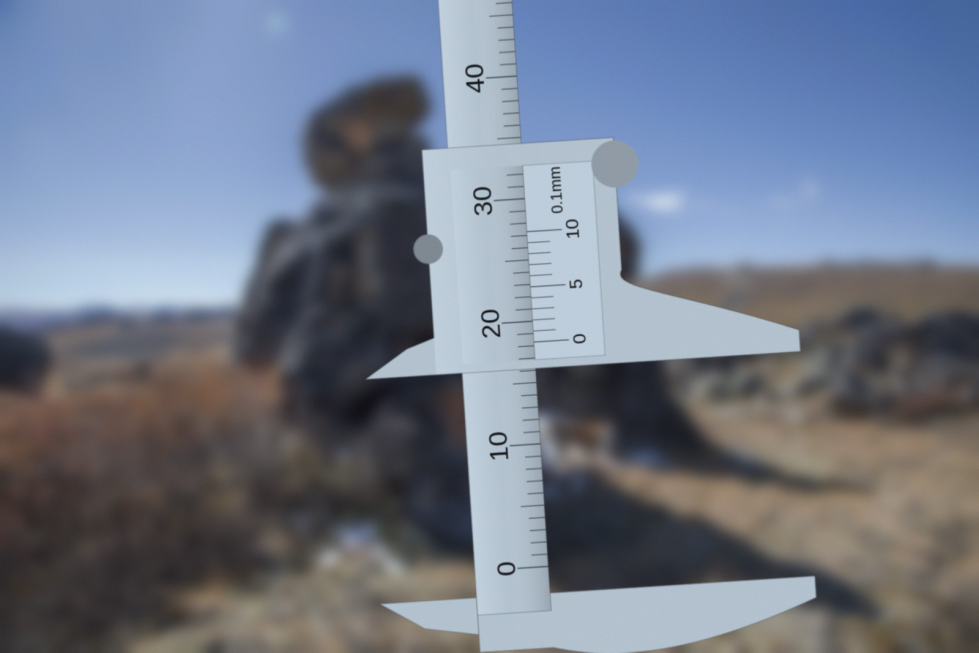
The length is 18.3,mm
